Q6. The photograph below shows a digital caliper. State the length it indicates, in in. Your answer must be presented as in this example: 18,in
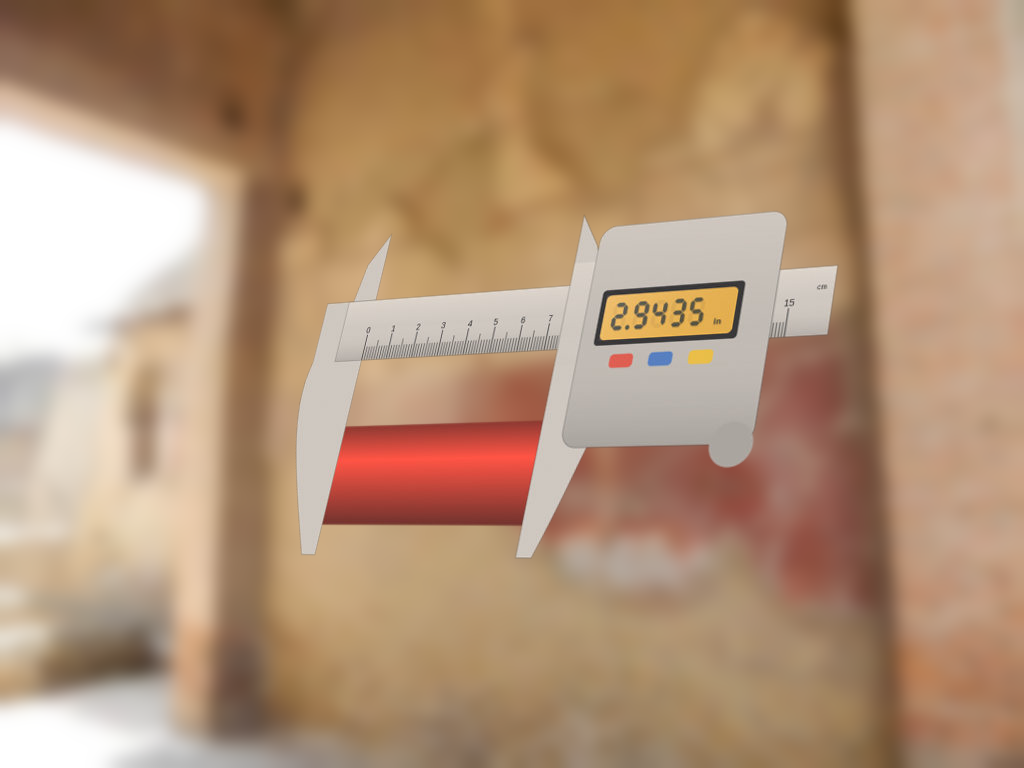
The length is 2.9435,in
